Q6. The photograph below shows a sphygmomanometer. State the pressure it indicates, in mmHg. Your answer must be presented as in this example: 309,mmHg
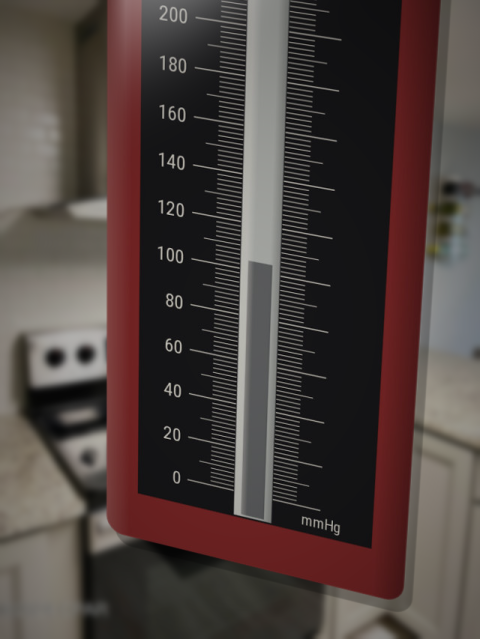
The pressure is 104,mmHg
